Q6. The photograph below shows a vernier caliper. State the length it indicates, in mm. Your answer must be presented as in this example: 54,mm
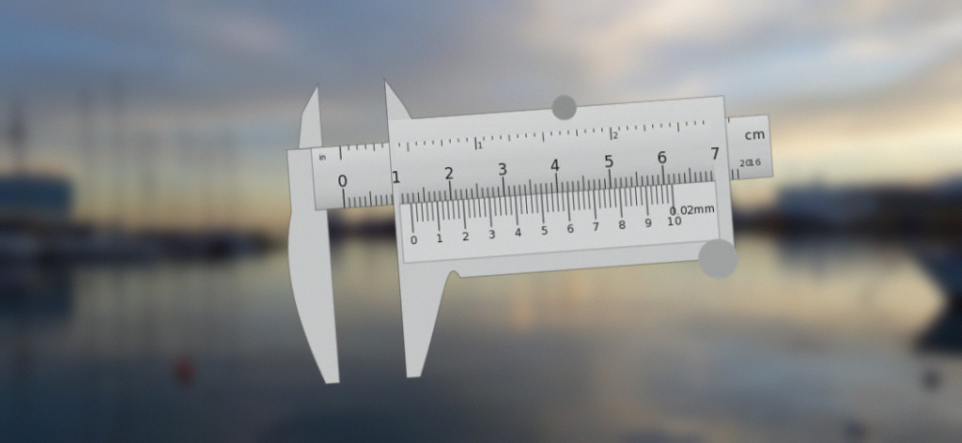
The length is 12.5,mm
